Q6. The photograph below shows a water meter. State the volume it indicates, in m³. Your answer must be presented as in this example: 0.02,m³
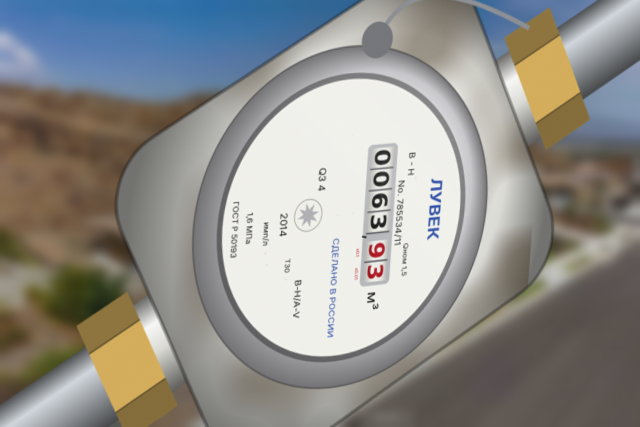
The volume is 63.93,m³
